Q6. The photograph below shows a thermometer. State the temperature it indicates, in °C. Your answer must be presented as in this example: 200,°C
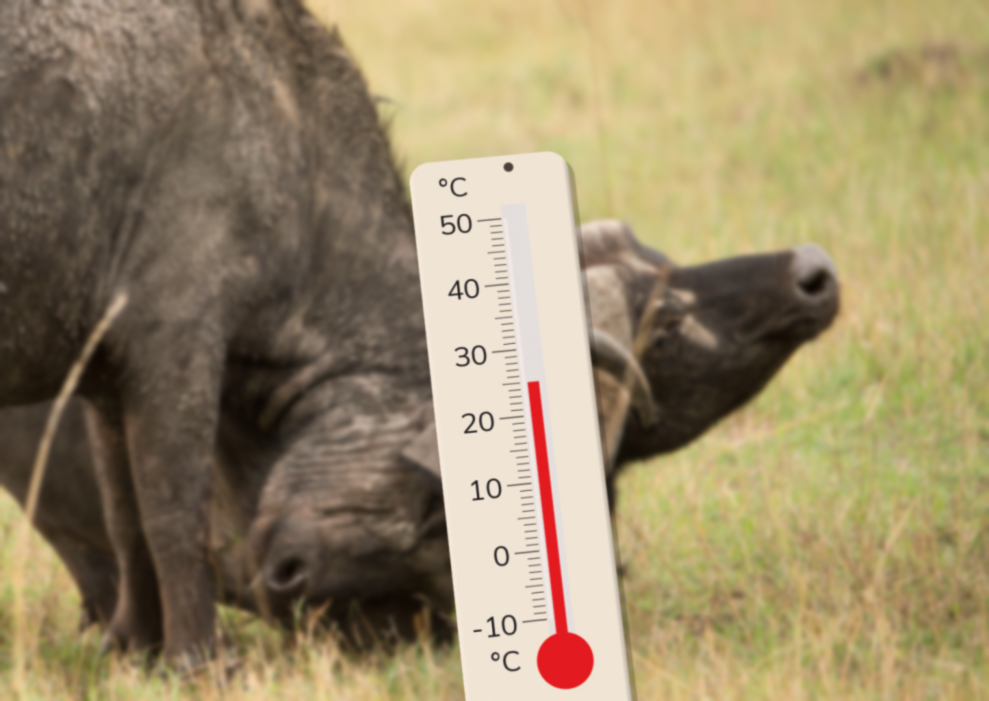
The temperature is 25,°C
